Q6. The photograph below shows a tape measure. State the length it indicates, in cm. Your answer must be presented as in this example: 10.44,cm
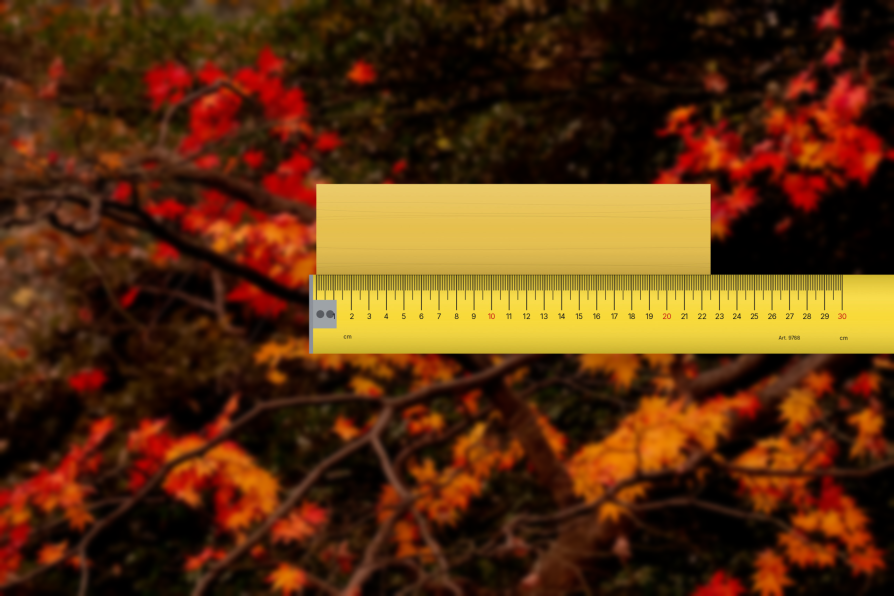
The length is 22.5,cm
